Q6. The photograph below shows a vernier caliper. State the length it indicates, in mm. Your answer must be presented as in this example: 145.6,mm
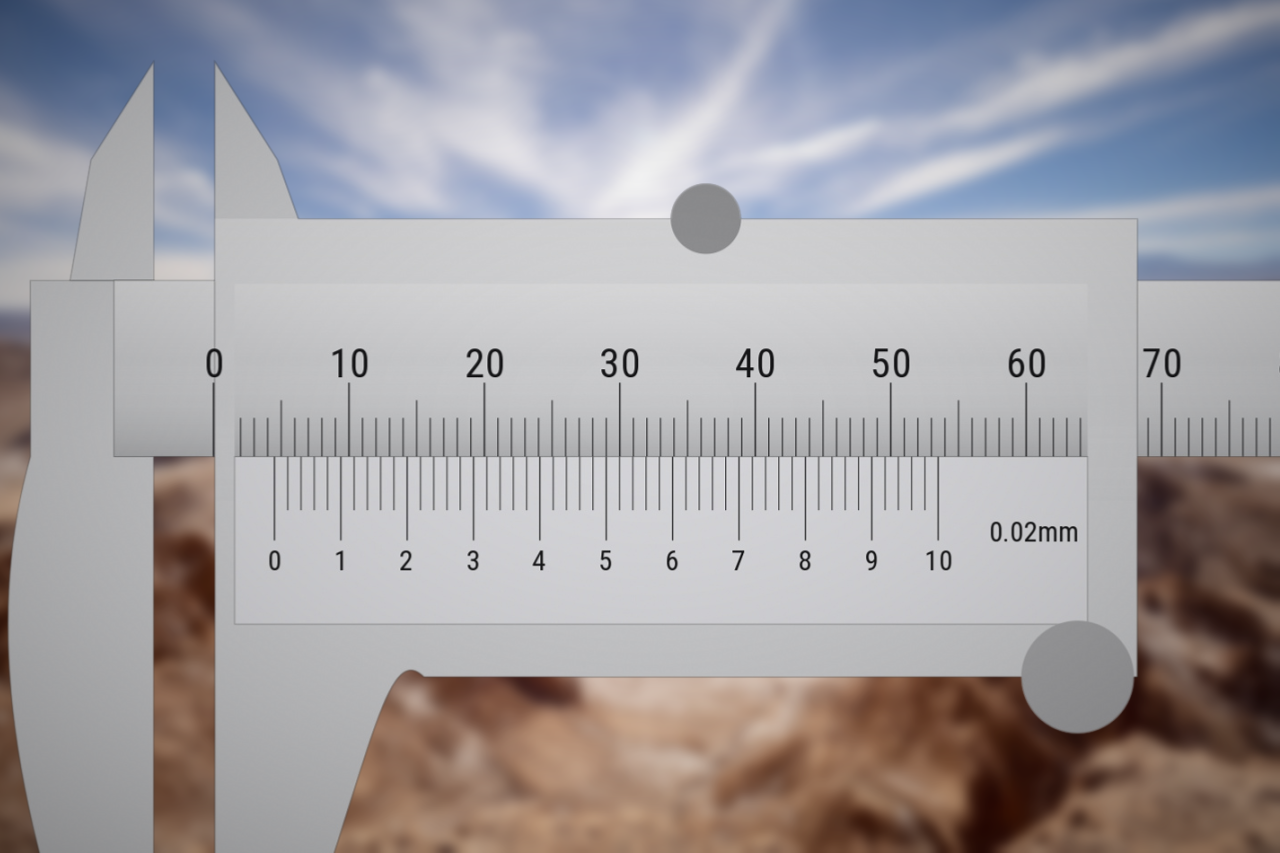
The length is 4.5,mm
